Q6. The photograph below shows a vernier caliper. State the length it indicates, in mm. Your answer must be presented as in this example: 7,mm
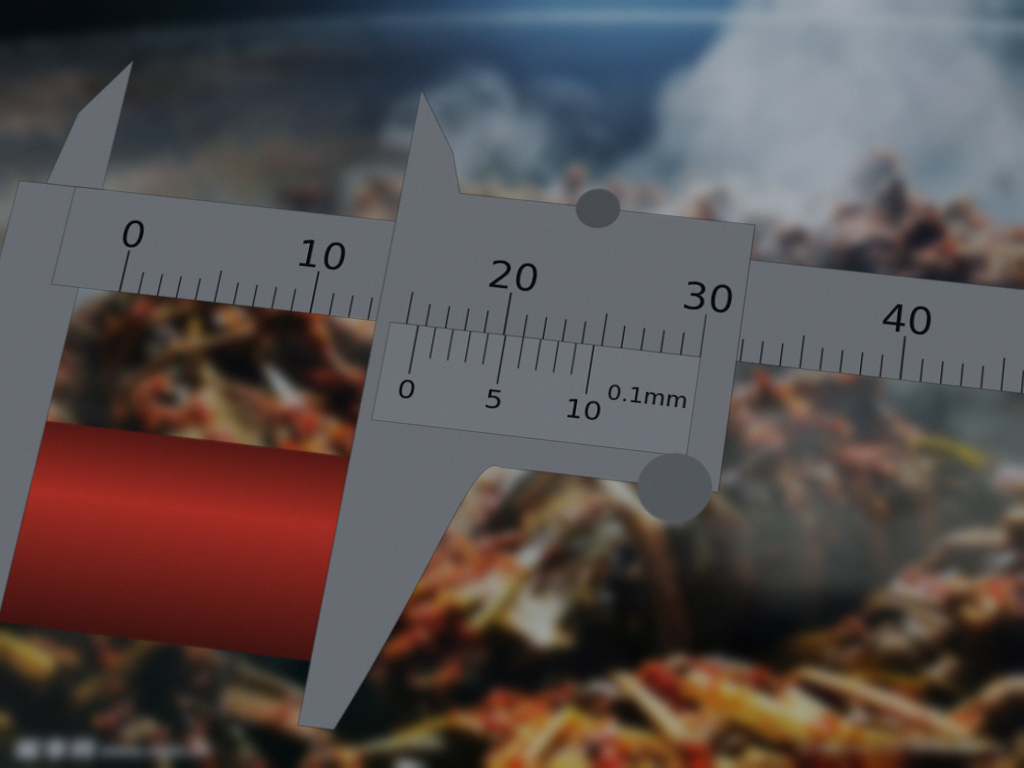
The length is 15.6,mm
